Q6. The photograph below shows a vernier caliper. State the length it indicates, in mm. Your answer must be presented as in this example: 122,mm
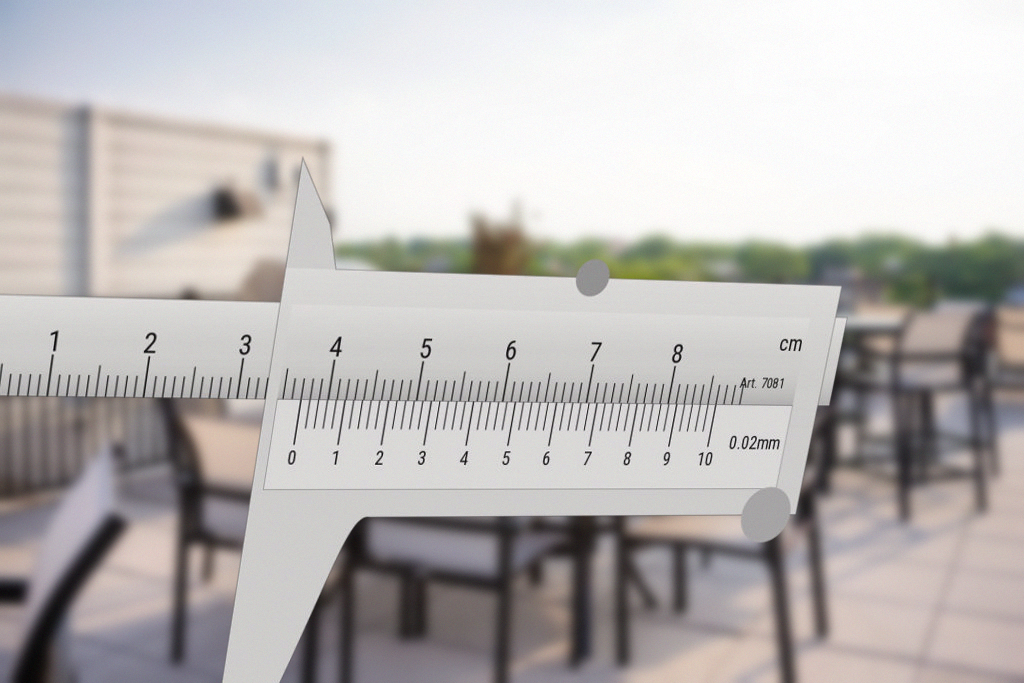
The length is 37.0,mm
